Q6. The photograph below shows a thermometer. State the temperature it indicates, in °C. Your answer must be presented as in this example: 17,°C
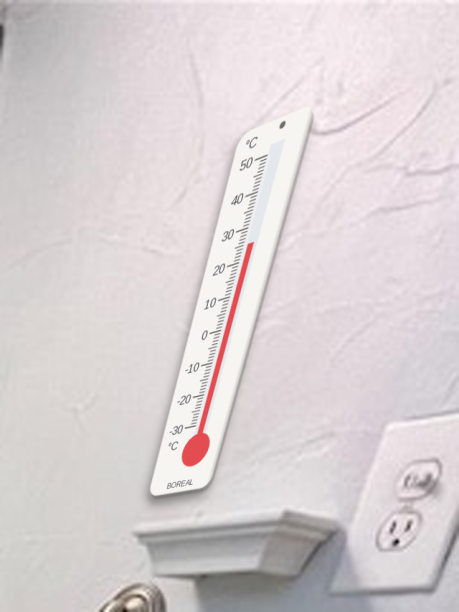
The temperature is 25,°C
